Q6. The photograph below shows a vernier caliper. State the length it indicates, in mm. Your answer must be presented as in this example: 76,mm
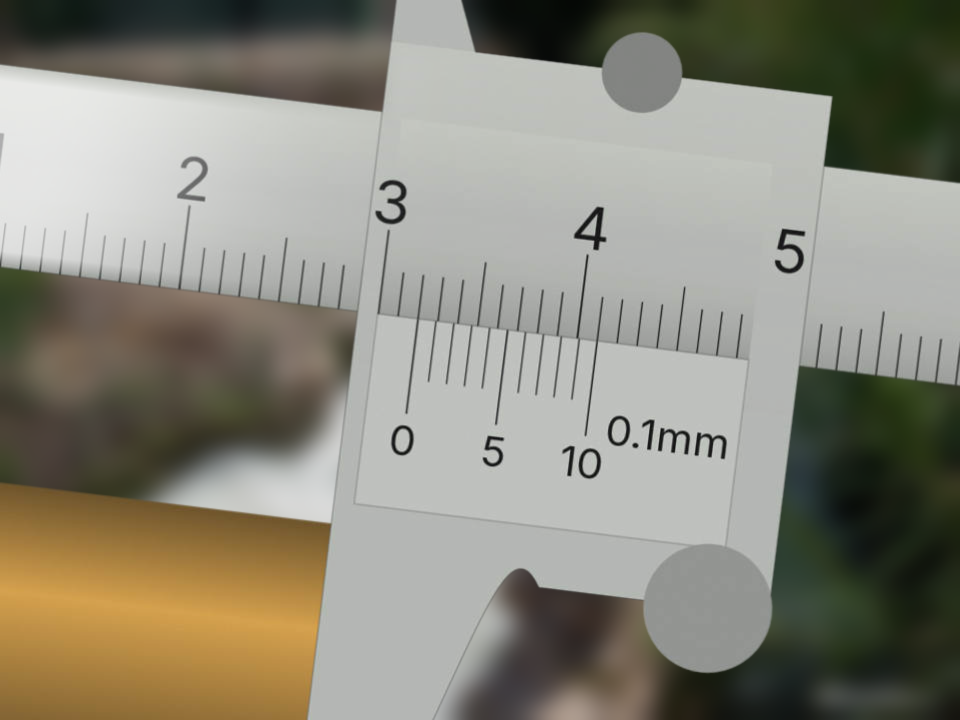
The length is 32.0,mm
